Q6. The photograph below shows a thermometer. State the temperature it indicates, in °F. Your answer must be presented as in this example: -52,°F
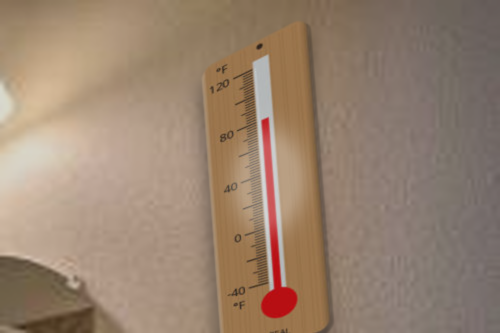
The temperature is 80,°F
